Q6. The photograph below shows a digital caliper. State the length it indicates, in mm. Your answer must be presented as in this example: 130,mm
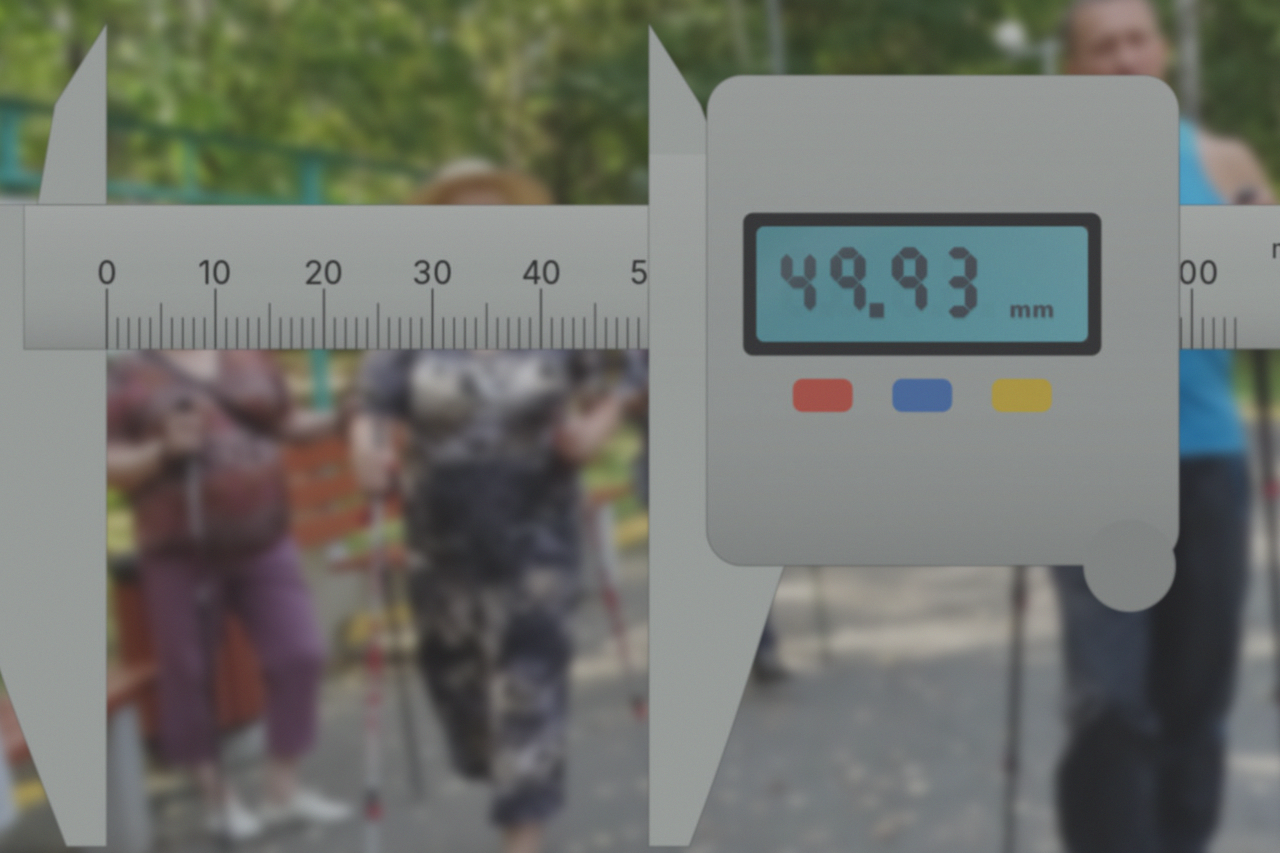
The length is 49.93,mm
